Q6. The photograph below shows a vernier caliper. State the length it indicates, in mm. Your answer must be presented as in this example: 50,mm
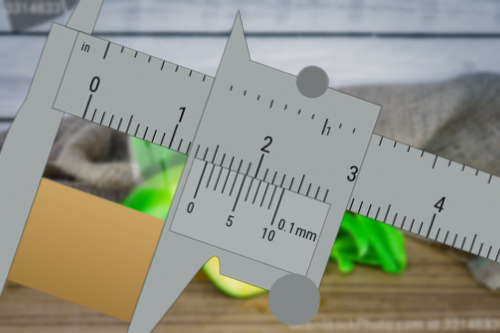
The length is 14.4,mm
